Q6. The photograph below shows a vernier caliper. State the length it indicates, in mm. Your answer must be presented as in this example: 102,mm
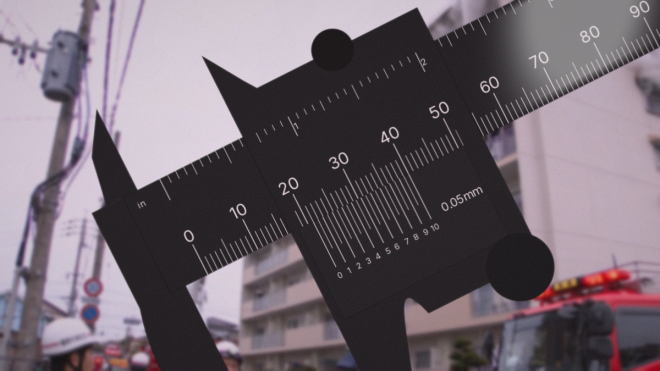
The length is 21.0,mm
